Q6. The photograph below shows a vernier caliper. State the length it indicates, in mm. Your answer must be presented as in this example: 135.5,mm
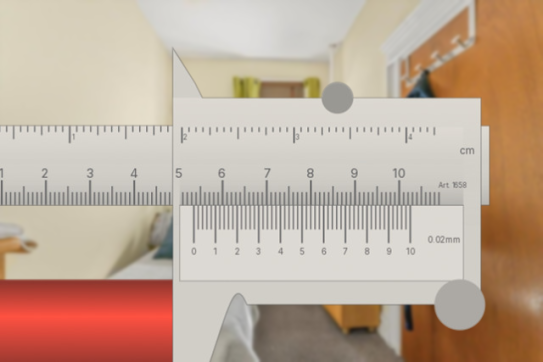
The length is 53.5,mm
